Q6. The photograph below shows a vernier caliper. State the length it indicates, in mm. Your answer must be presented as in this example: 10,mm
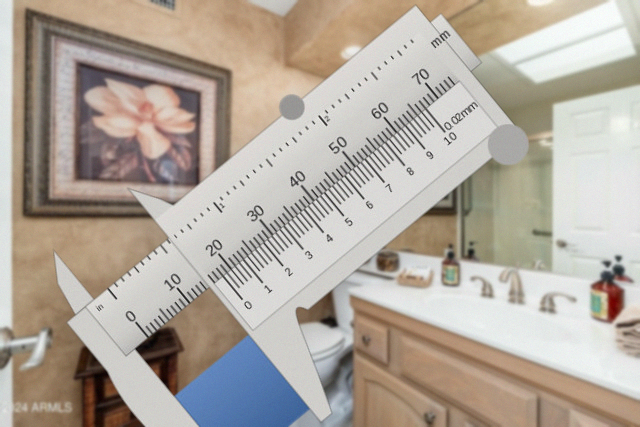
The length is 18.0,mm
